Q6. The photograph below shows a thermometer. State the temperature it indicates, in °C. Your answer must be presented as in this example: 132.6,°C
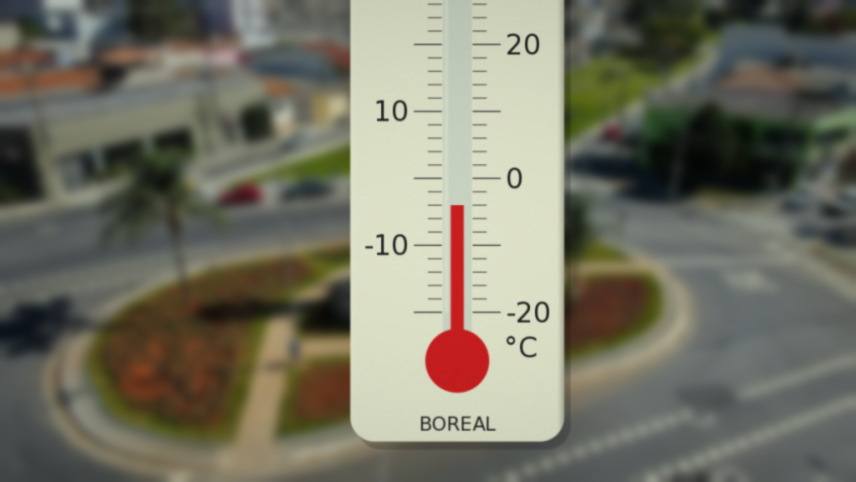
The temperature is -4,°C
